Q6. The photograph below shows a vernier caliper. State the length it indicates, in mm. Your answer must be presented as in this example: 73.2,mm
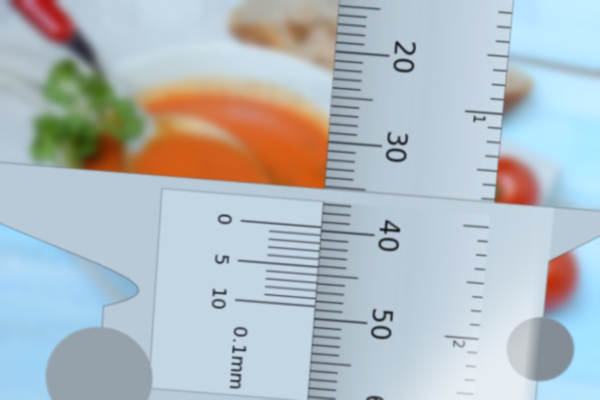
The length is 39.6,mm
